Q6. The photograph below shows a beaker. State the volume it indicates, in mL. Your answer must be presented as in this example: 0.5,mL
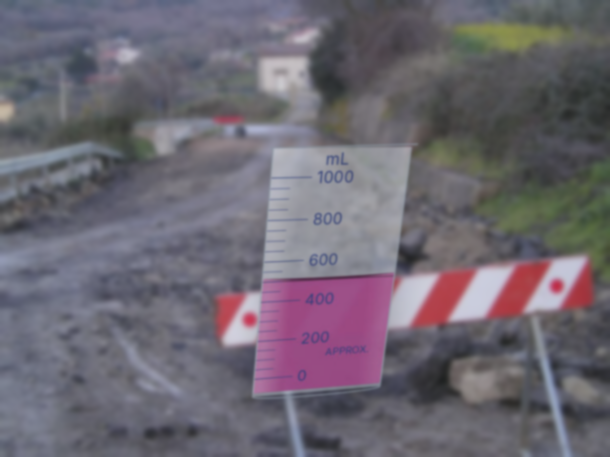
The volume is 500,mL
